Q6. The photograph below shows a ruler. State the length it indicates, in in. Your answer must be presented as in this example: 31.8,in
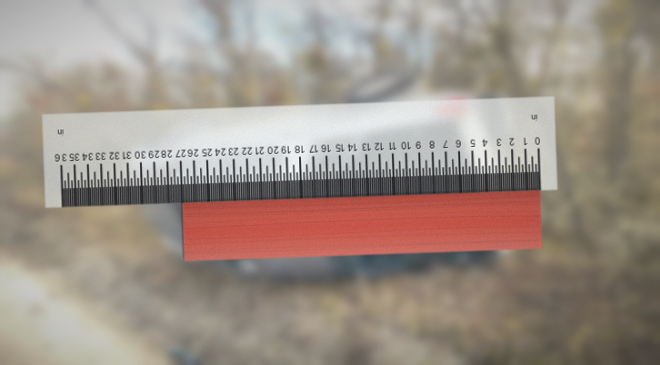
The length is 27,in
